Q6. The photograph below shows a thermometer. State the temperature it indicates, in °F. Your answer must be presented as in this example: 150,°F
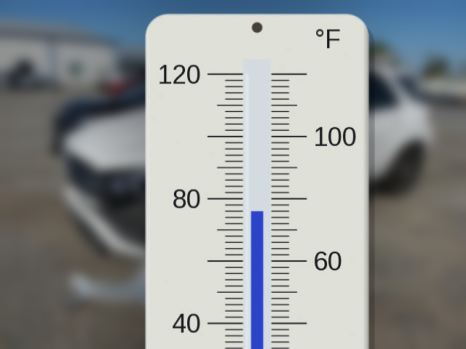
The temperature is 76,°F
